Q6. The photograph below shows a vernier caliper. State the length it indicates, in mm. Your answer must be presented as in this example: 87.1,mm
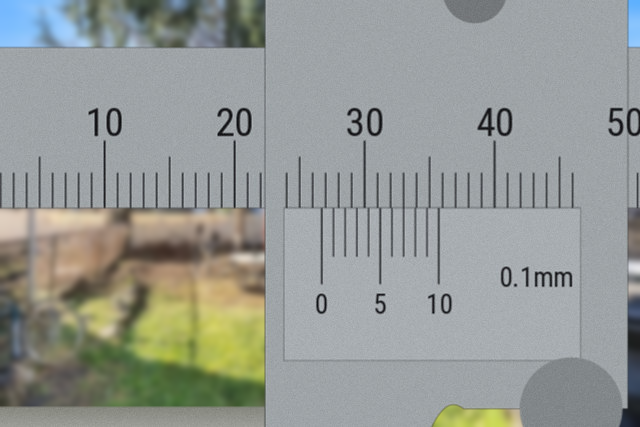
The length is 26.7,mm
